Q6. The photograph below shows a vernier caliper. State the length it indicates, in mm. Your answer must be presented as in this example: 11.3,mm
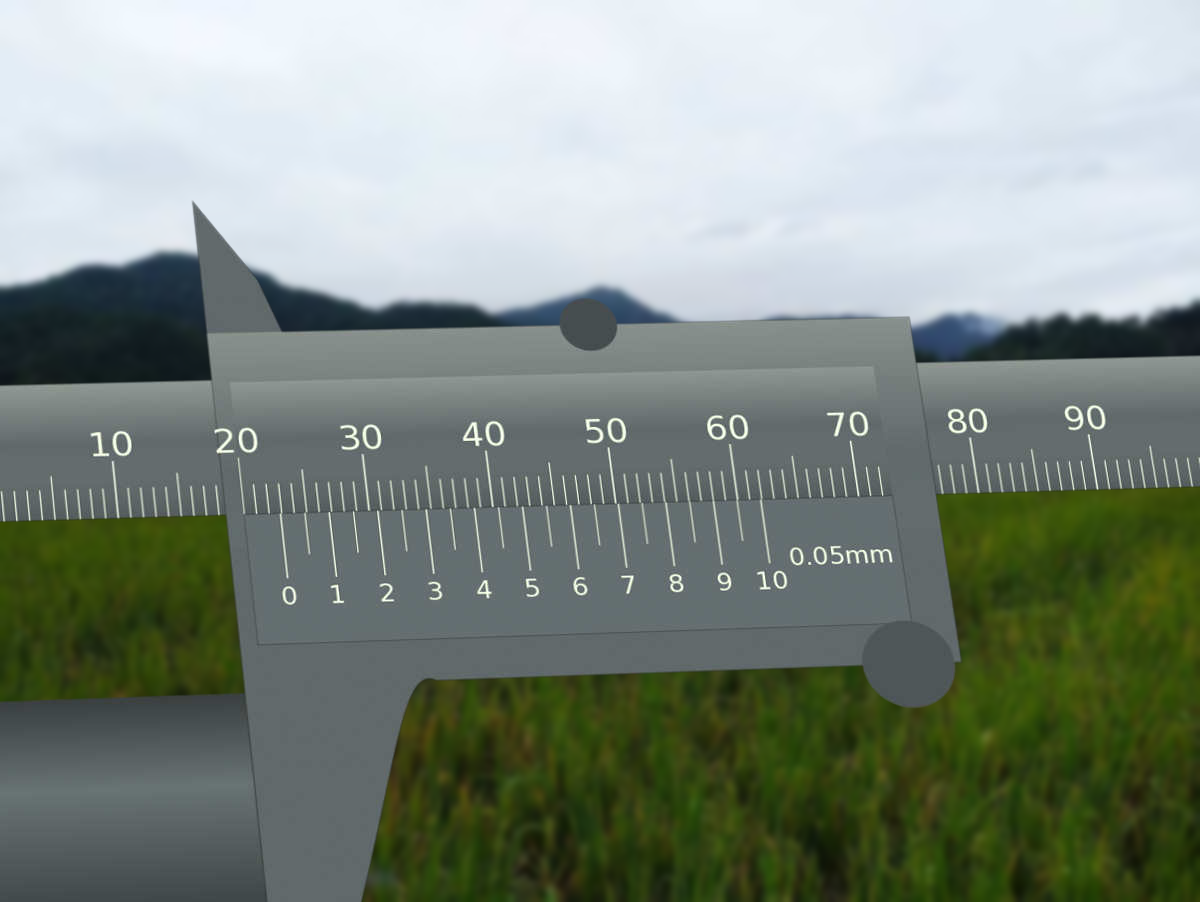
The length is 22.9,mm
